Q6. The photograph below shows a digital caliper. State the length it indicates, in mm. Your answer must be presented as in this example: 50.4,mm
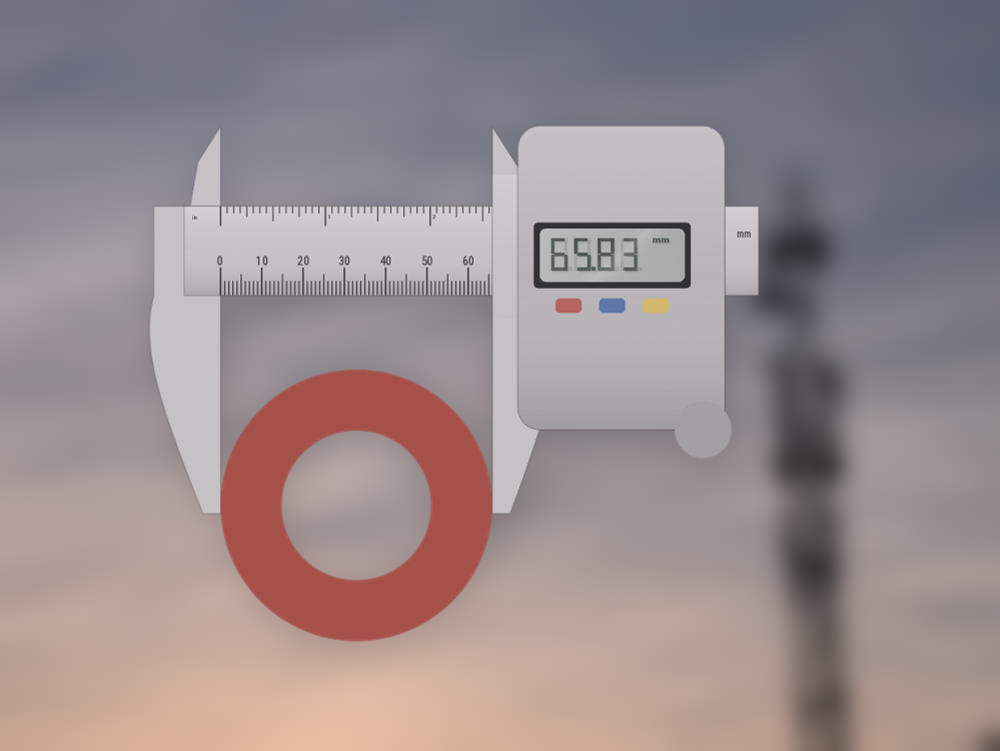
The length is 65.83,mm
